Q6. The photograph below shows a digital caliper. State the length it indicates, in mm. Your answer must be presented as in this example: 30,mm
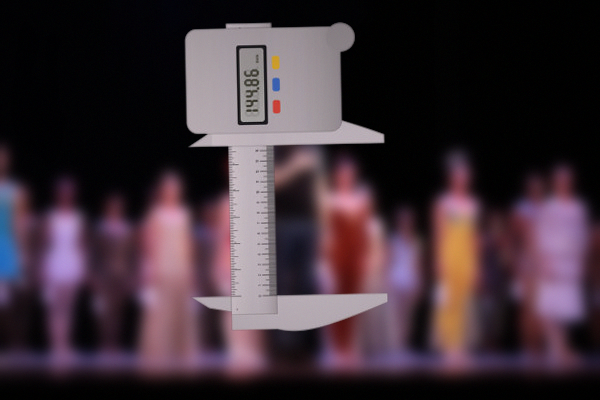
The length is 144.86,mm
